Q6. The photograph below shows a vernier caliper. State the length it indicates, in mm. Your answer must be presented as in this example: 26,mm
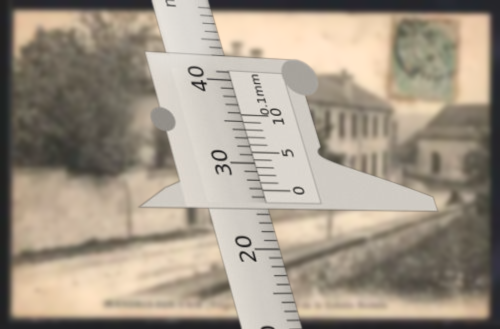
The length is 26.8,mm
